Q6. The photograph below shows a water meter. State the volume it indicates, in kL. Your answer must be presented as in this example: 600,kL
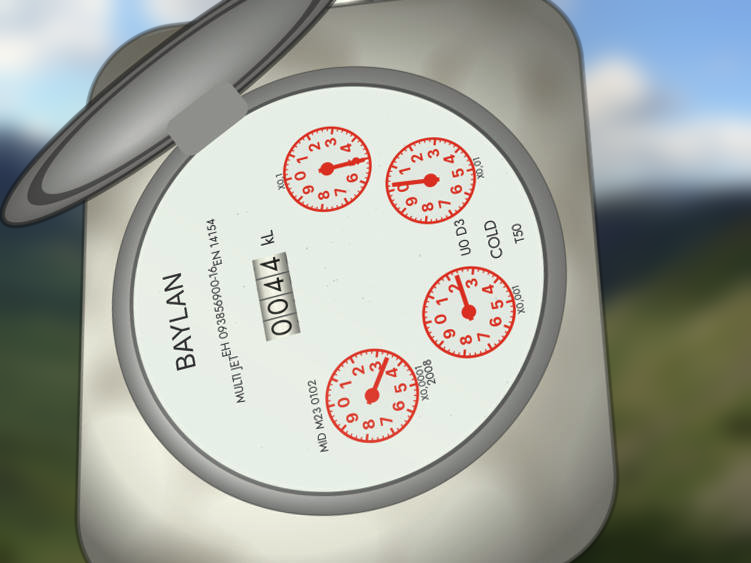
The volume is 44.5023,kL
